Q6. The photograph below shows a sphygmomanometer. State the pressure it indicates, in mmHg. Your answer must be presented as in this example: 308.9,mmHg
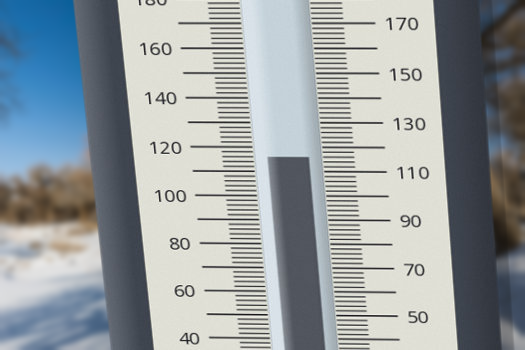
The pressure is 116,mmHg
